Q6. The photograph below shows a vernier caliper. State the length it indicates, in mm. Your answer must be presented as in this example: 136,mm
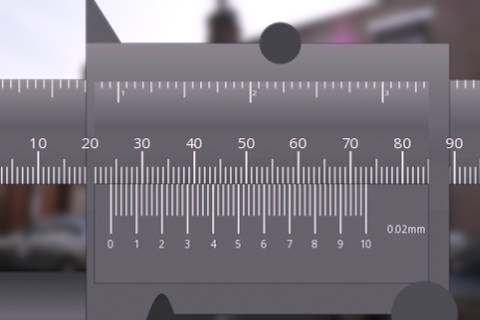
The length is 24.0,mm
